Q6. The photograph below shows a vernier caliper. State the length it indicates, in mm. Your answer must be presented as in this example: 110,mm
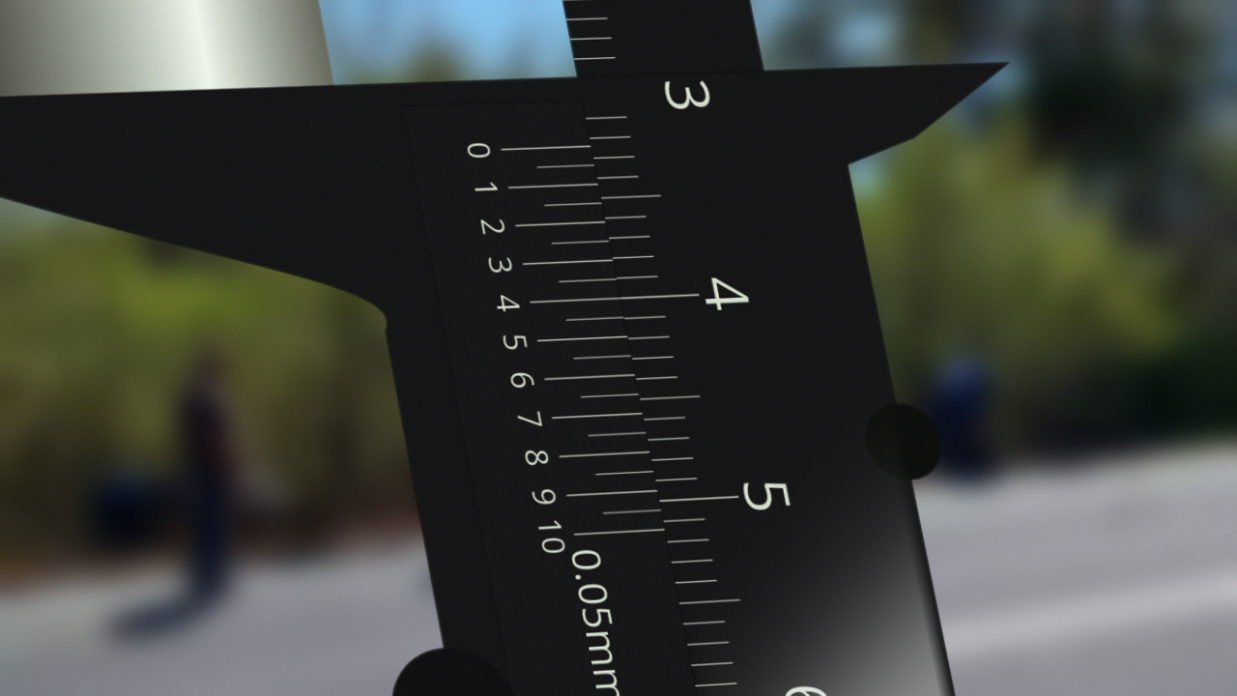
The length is 32.4,mm
